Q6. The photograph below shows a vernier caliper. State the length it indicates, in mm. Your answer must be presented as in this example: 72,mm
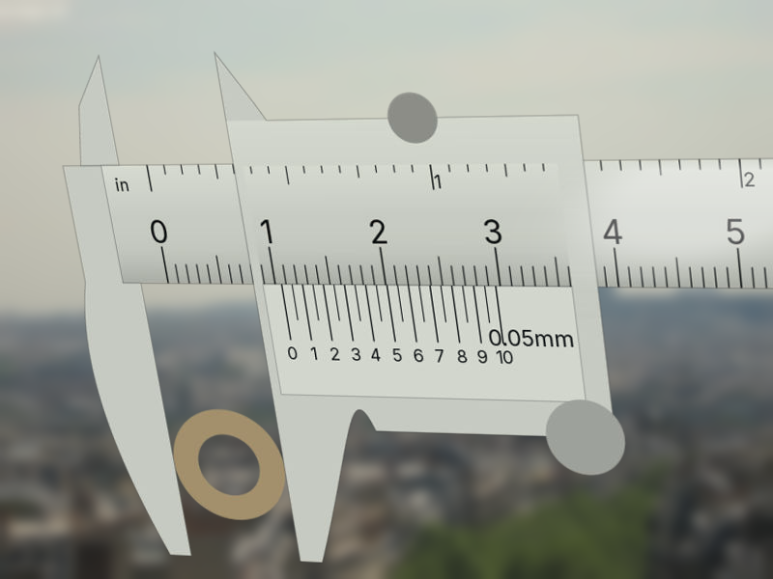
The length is 10.6,mm
